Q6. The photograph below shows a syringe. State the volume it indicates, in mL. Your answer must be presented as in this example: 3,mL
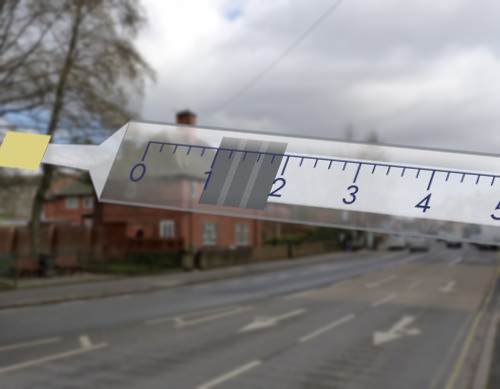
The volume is 1,mL
